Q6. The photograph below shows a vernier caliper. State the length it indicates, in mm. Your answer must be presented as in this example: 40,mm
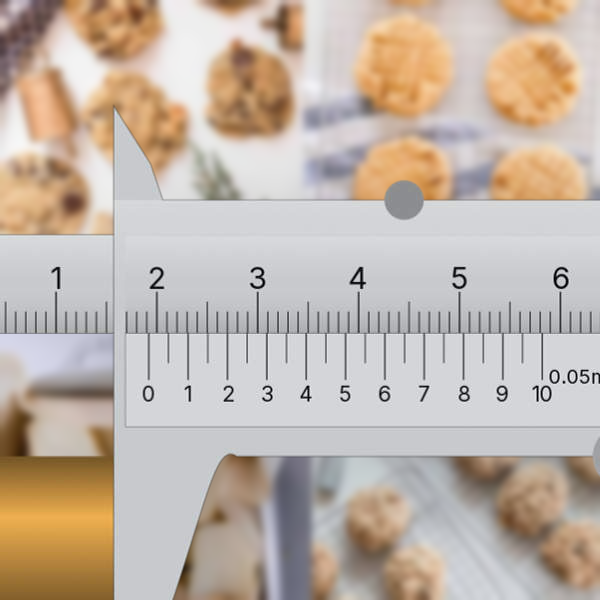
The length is 19.2,mm
